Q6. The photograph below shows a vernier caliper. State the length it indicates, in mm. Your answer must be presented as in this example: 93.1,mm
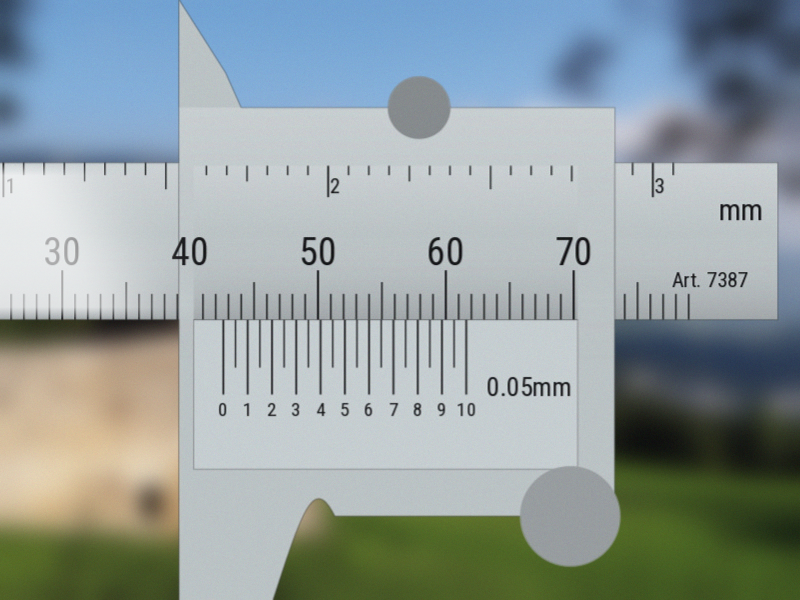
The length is 42.6,mm
